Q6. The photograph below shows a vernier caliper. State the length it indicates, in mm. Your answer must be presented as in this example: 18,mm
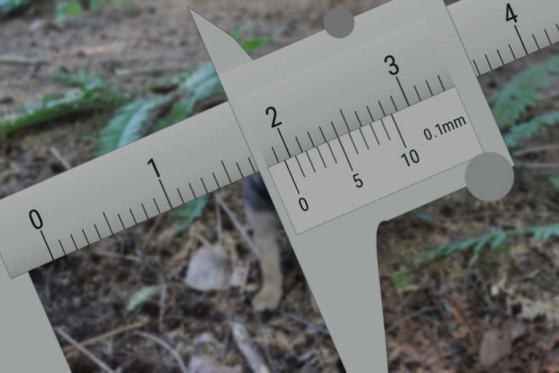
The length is 19.5,mm
